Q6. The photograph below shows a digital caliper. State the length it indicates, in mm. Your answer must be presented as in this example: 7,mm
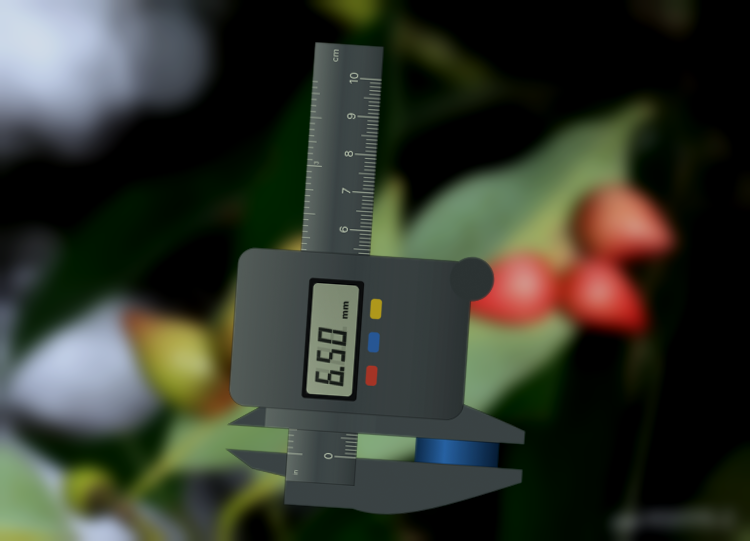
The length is 6.50,mm
